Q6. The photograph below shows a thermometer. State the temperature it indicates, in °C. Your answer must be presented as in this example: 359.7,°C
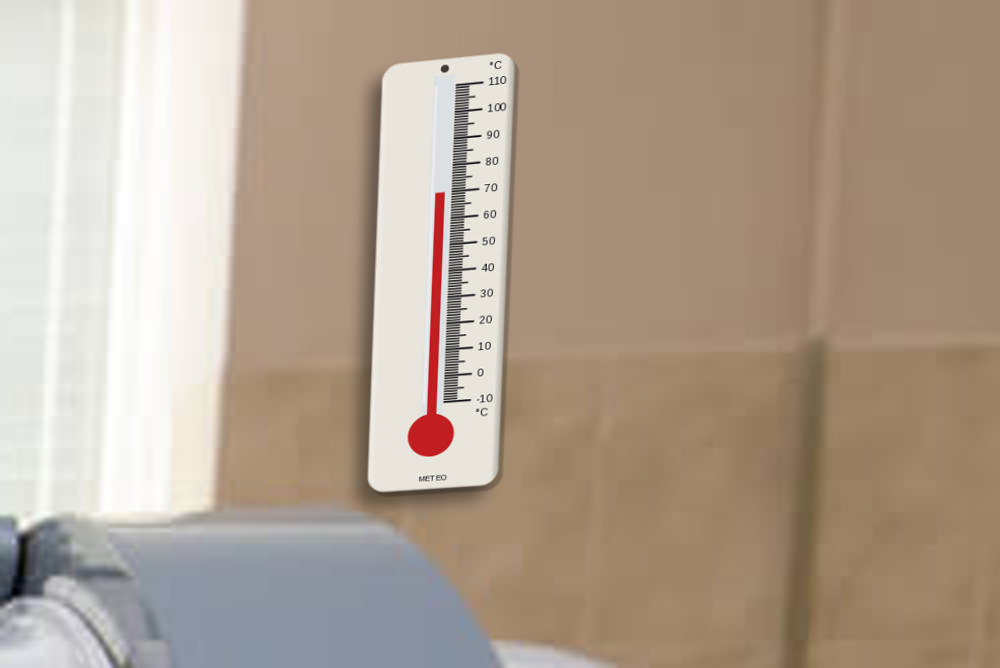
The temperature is 70,°C
